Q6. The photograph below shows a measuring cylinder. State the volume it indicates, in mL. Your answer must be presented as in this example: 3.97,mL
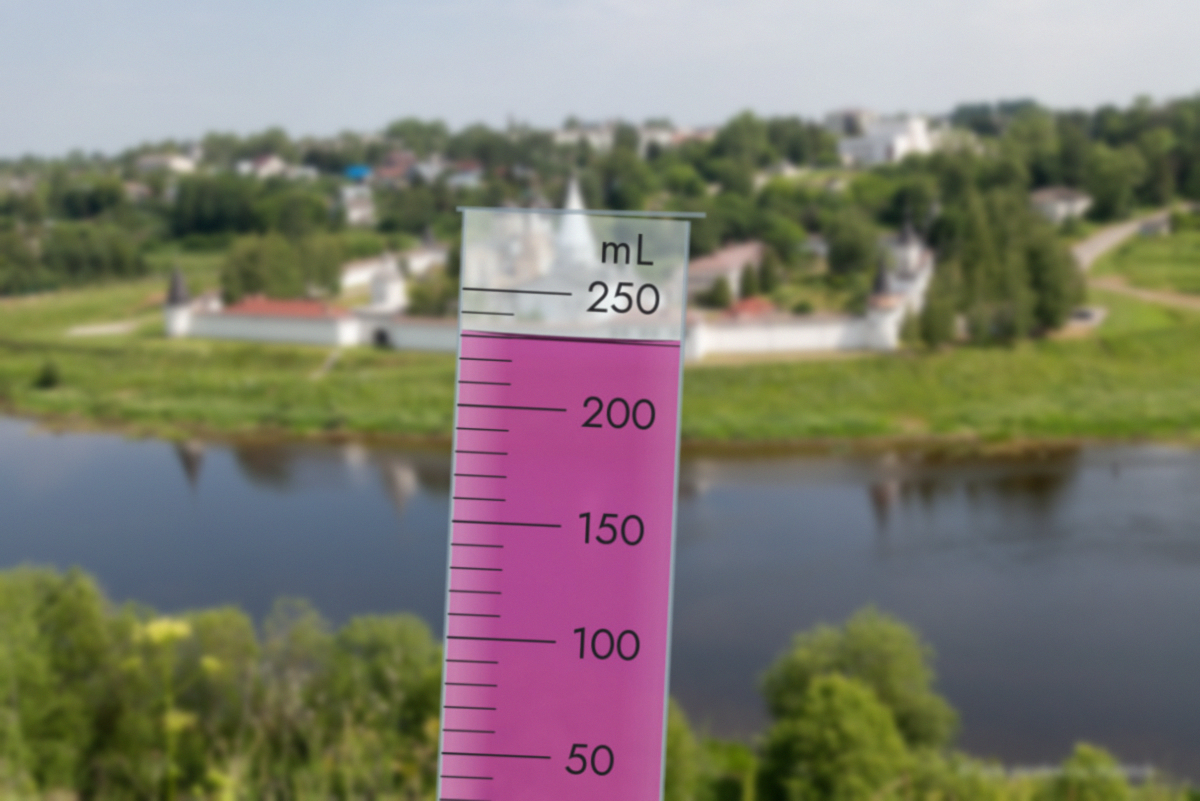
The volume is 230,mL
